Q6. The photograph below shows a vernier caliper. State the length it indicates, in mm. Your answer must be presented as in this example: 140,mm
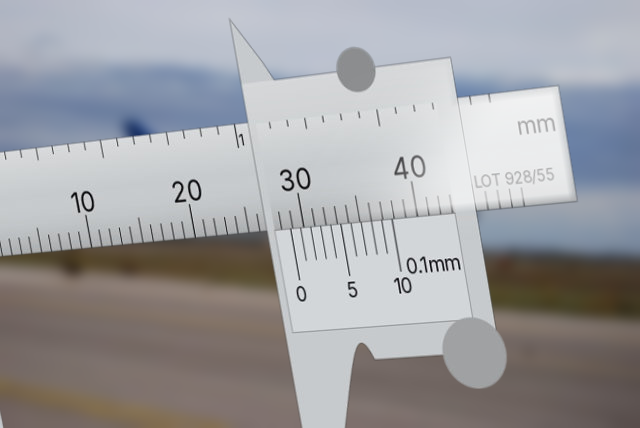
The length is 28.8,mm
